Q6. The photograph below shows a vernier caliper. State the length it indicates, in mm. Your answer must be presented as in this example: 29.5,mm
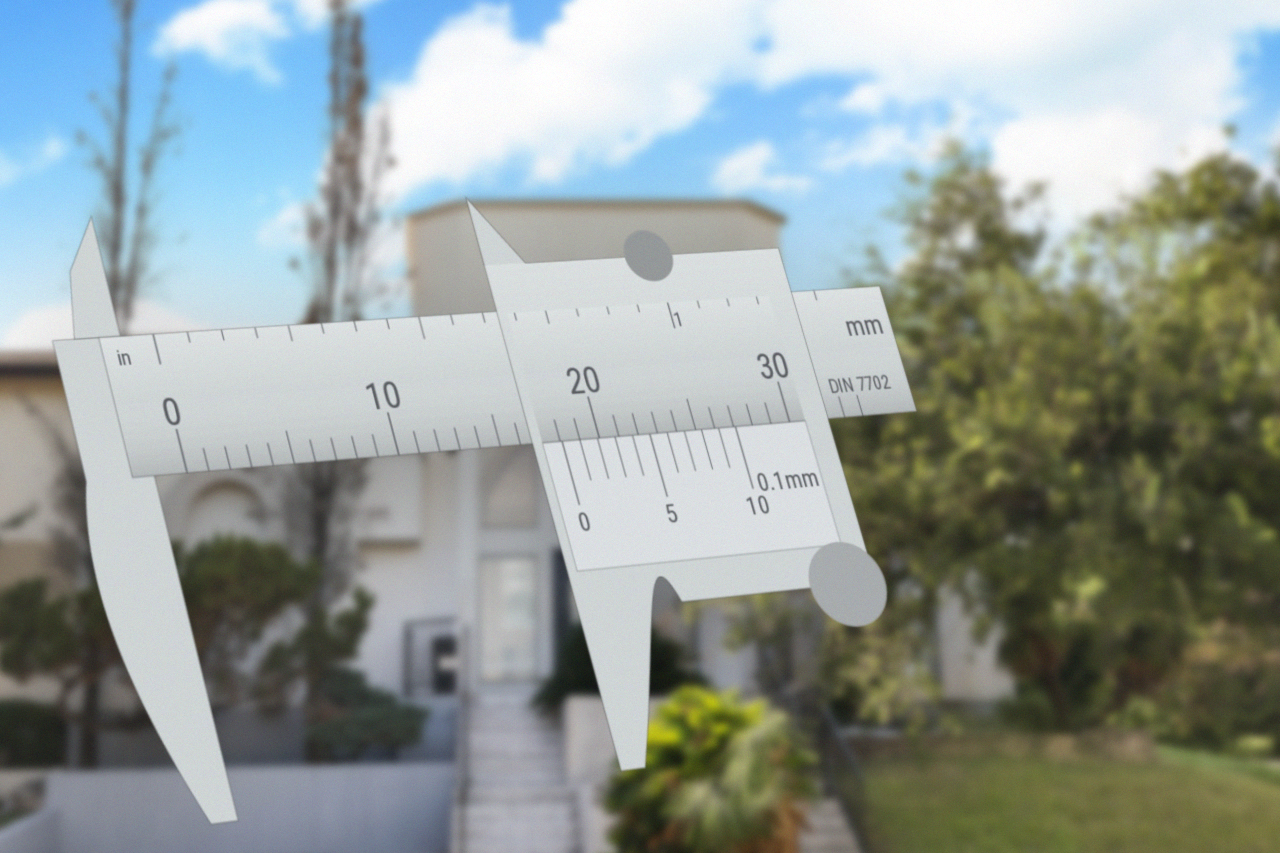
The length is 18.1,mm
